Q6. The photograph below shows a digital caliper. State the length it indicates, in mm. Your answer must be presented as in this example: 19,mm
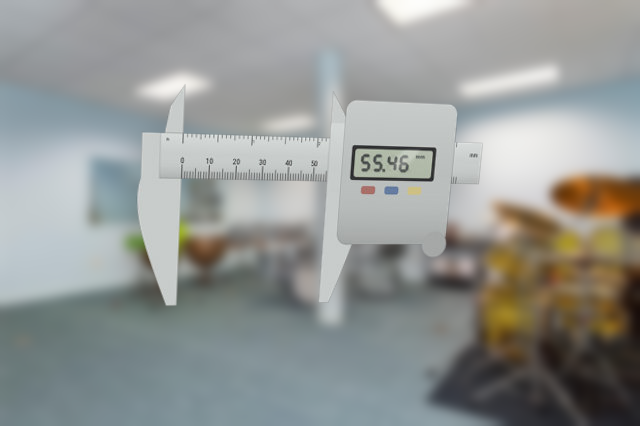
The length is 55.46,mm
